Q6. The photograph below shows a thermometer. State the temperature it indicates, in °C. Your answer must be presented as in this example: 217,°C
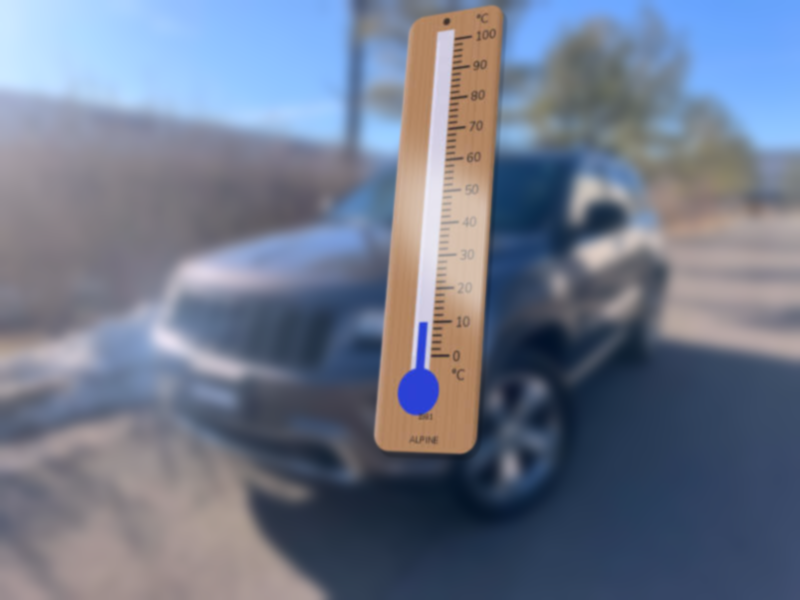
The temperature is 10,°C
